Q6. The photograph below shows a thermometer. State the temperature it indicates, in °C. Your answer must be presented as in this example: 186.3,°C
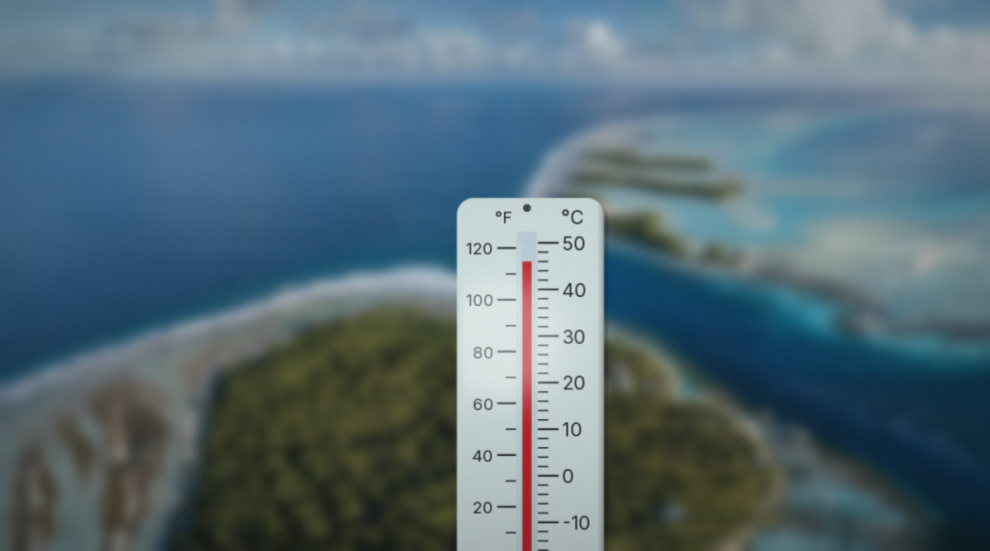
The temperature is 46,°C
